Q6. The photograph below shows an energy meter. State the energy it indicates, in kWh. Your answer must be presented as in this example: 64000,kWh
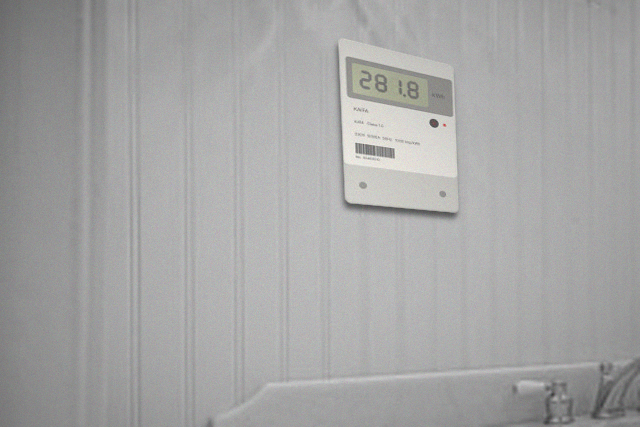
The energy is 281.8,kWh
